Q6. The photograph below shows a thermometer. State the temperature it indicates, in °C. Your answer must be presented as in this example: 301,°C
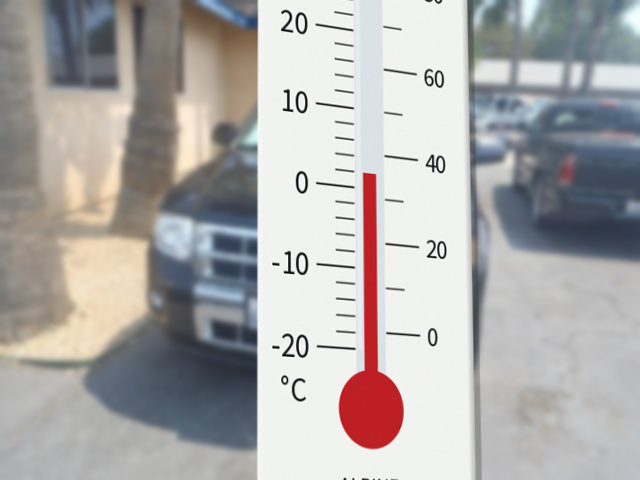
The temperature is 2,°C
